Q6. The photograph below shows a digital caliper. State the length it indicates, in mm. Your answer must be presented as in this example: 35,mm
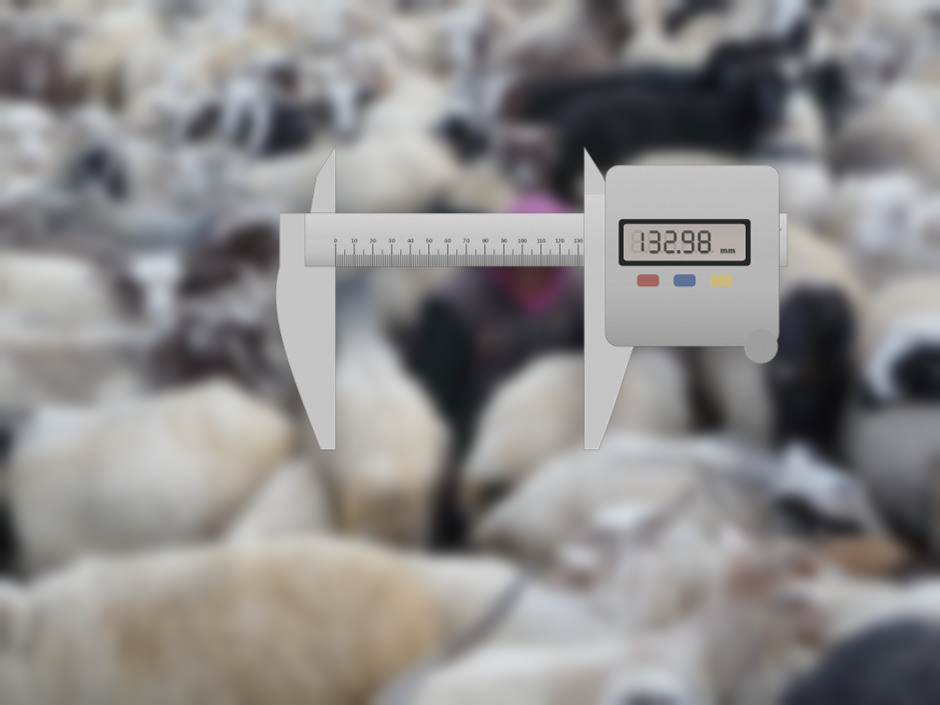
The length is 132.98,mm
